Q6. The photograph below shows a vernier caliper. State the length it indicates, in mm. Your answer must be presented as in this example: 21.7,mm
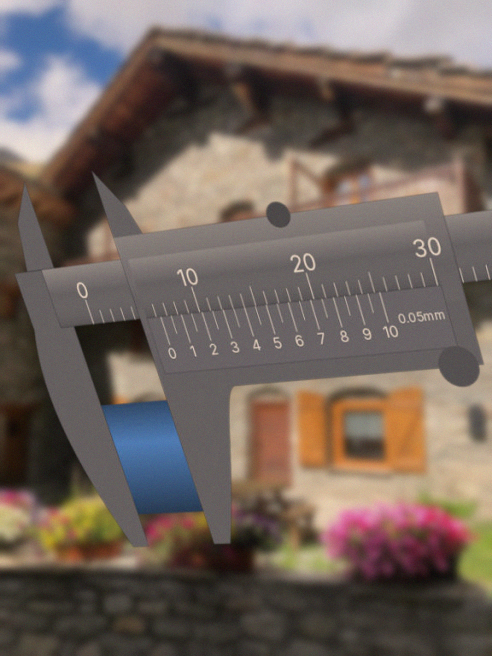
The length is 6.4,mm
